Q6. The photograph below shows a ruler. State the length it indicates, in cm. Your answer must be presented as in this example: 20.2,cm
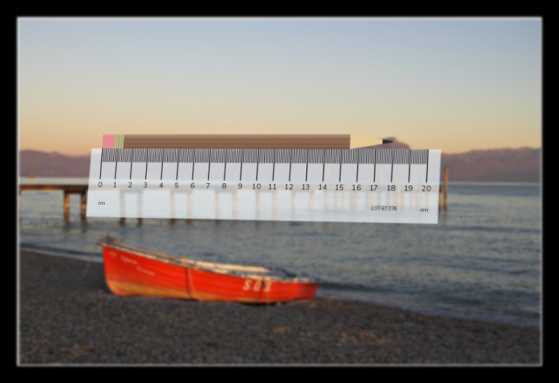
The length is 18,cm
